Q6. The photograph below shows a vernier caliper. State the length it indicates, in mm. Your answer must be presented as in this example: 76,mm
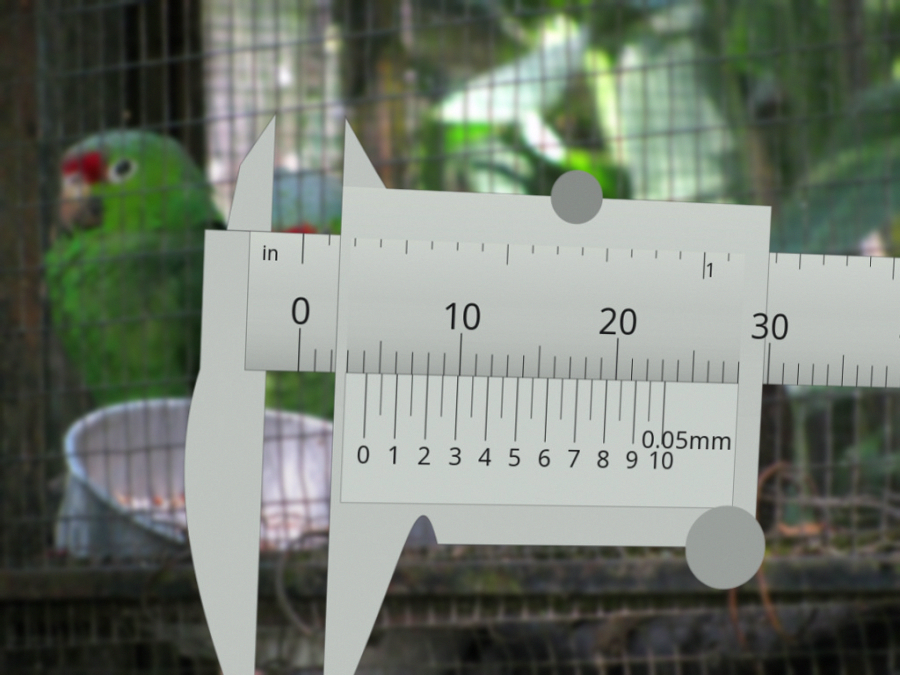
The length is 4.2,mm
